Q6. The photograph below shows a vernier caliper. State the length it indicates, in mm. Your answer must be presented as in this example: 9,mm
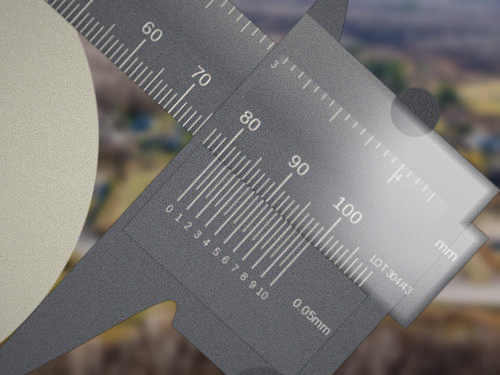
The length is 80.0,mm
